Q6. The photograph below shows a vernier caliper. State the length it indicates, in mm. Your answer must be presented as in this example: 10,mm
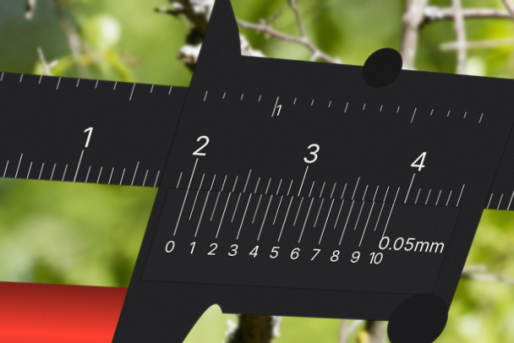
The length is 20.0,mm
